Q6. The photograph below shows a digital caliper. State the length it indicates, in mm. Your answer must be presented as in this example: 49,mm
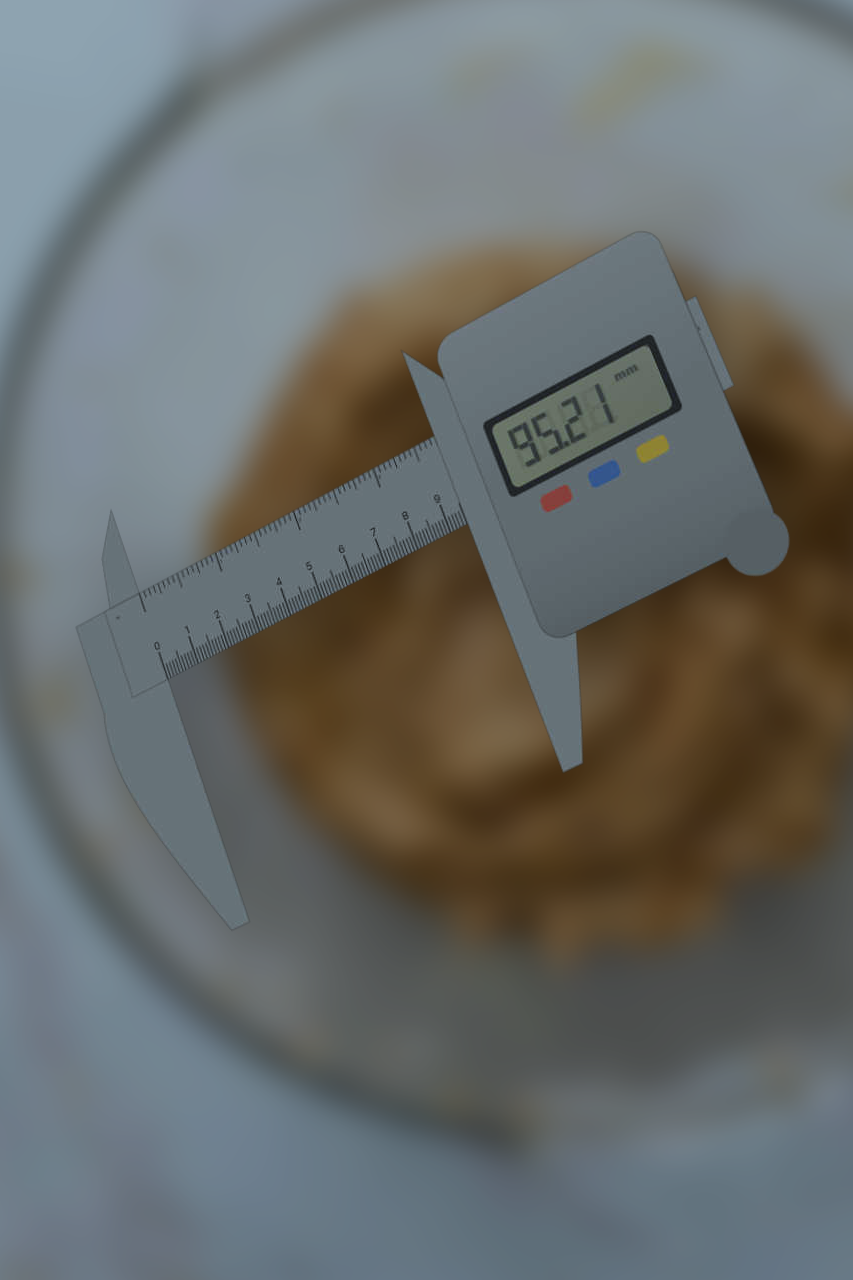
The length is 95.21,mm
